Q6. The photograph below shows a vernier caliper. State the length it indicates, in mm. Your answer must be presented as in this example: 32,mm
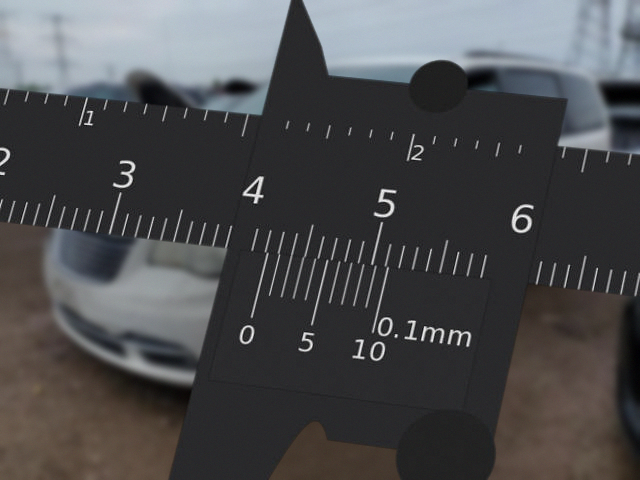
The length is 42.2,mm
